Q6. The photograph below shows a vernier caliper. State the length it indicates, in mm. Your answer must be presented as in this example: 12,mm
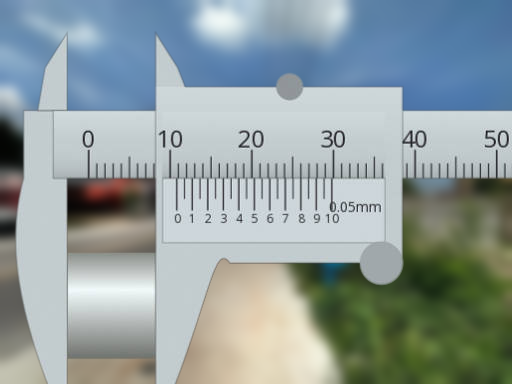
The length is 10.8,mm
